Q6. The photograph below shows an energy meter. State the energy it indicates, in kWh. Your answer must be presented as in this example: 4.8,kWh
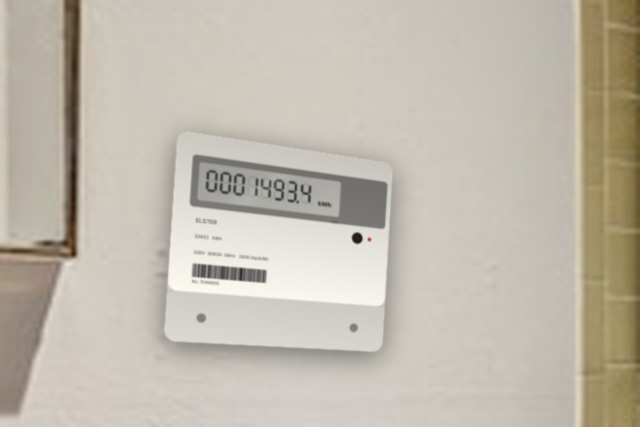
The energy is 1493.4,kWh
